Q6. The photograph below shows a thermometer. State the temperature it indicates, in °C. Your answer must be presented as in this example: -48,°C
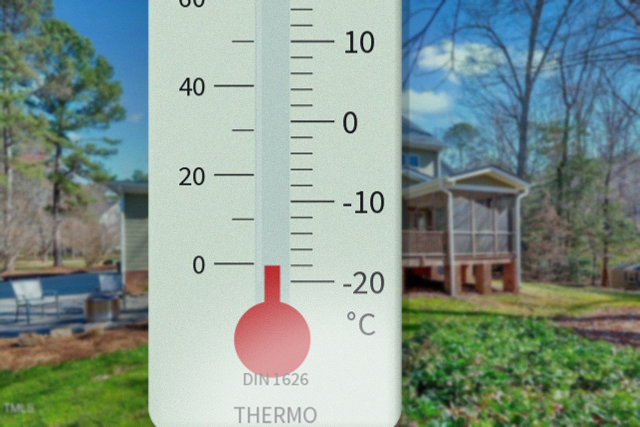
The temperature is -18,°C
